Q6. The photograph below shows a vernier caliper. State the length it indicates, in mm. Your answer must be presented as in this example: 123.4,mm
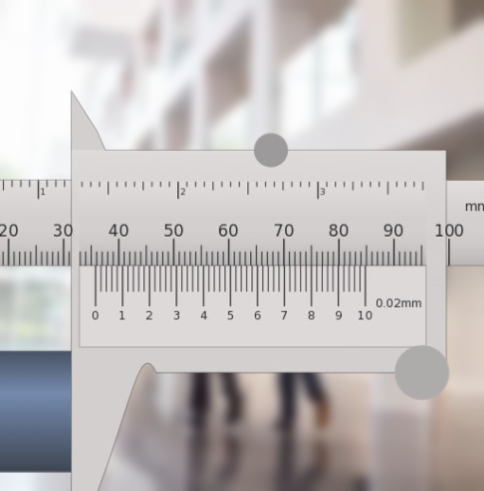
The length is 35.8,mm
